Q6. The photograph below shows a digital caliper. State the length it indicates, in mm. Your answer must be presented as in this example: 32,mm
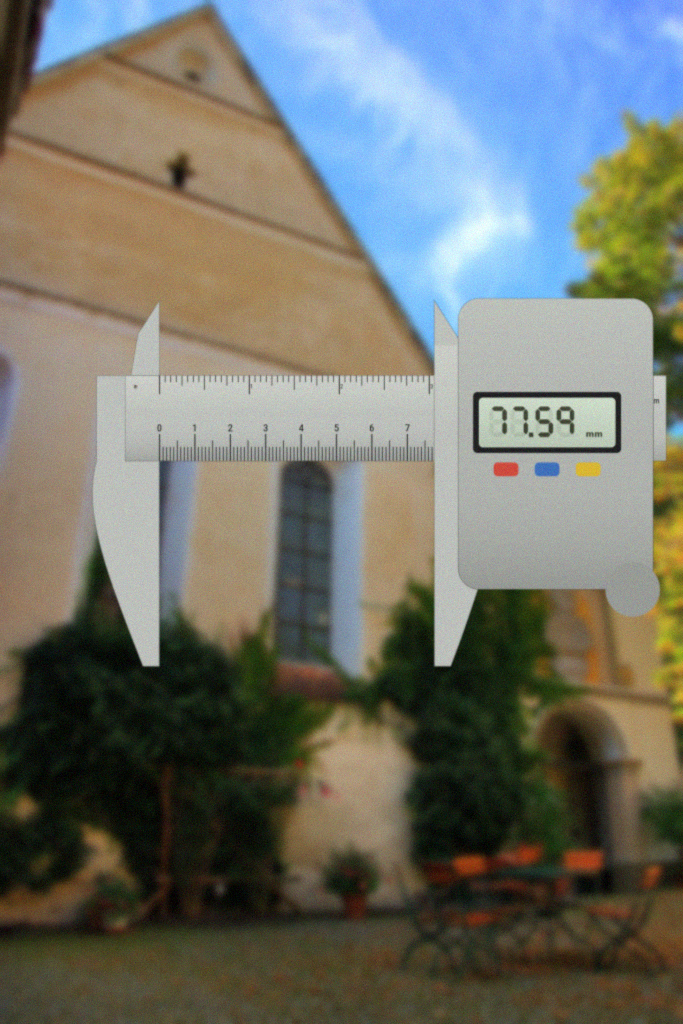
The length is 77.59,mm
